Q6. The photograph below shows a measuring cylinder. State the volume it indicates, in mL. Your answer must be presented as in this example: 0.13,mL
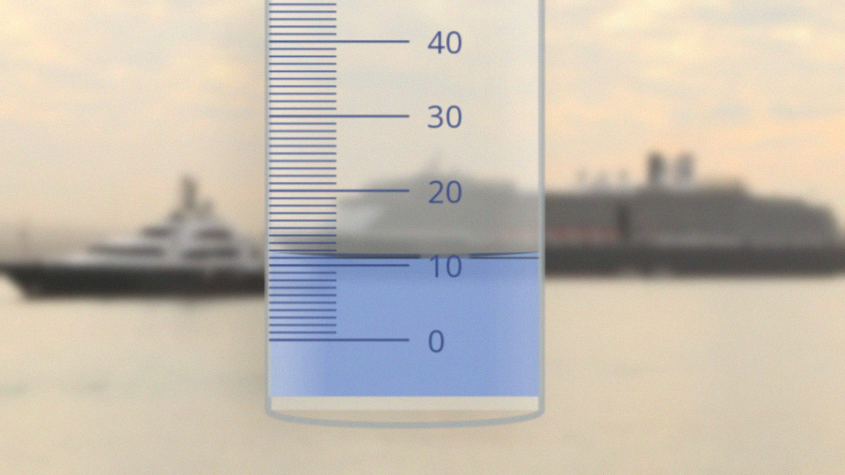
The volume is 11,mL
